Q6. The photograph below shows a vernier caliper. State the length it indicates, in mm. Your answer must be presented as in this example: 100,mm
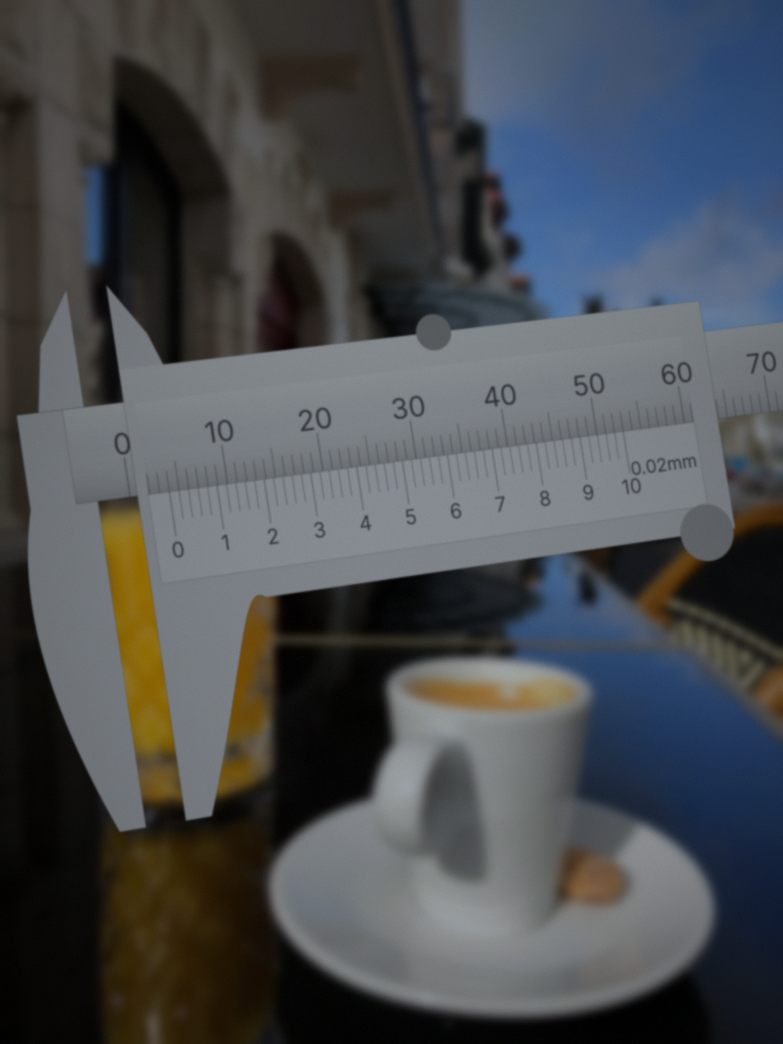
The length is 4.0,mm
